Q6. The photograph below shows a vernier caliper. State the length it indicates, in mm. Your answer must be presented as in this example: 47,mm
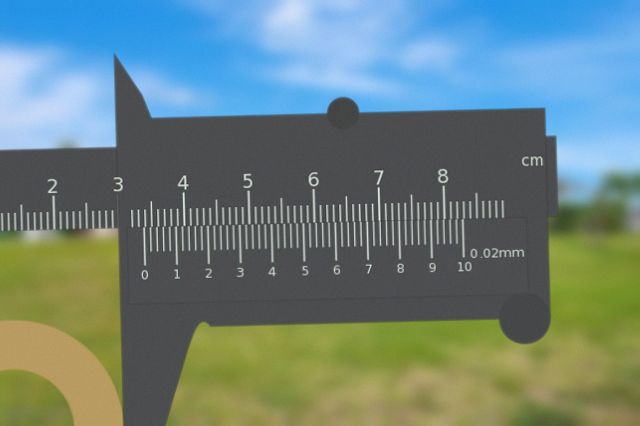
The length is 33.8,mm
